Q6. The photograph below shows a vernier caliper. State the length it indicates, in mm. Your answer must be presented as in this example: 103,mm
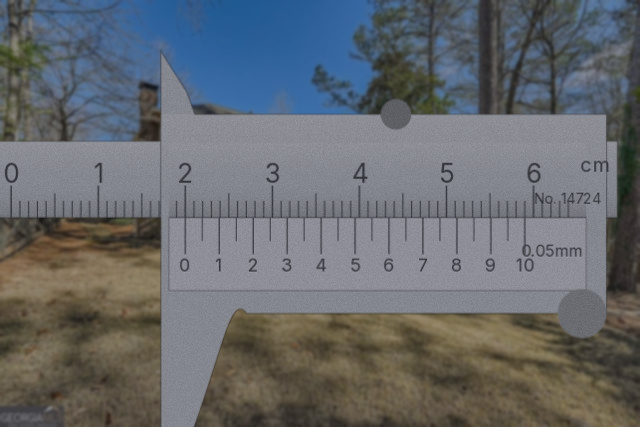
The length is 20.0,mm
